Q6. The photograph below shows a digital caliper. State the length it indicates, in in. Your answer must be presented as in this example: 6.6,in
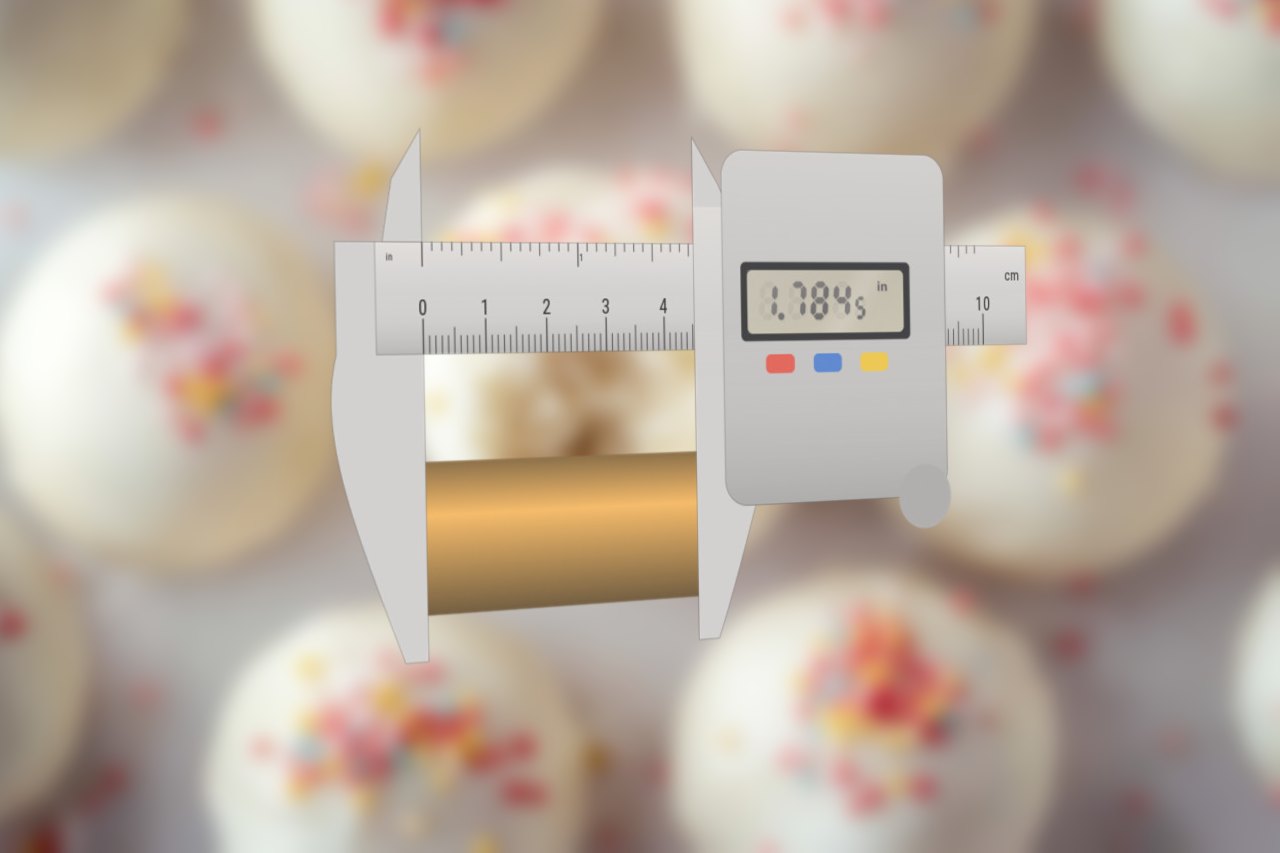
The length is 1.7845,in
